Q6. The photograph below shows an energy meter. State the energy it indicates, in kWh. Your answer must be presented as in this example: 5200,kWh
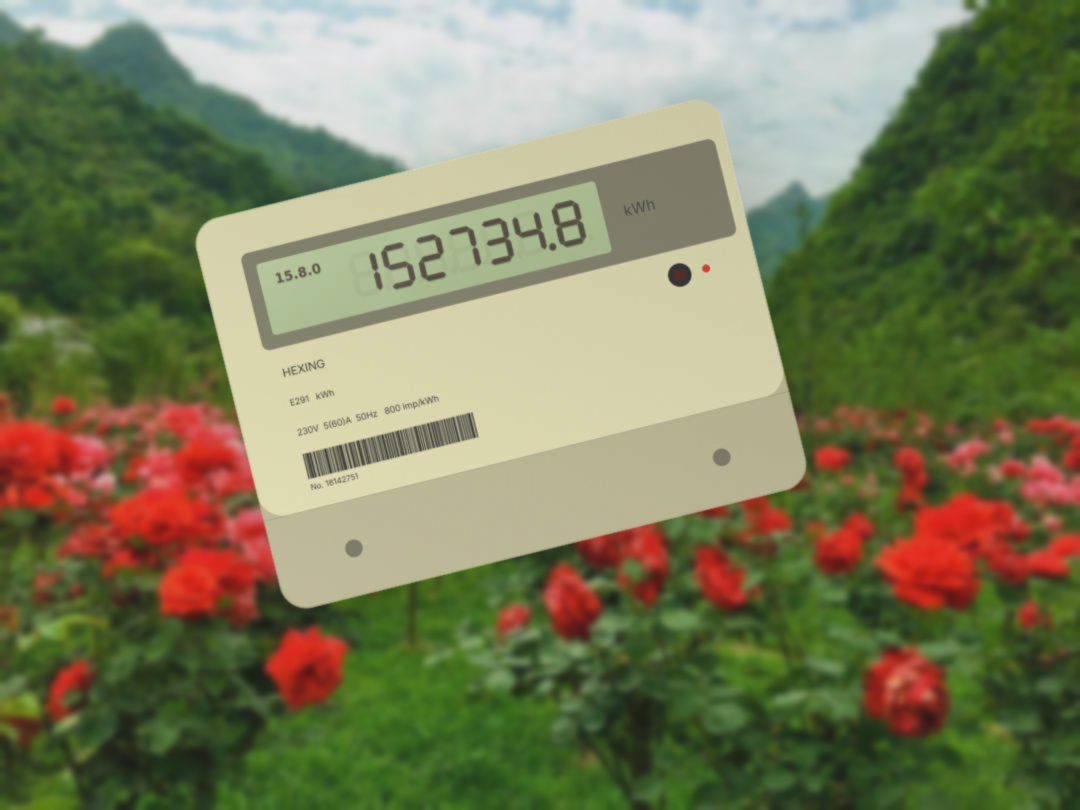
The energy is 152734.8,kWh
